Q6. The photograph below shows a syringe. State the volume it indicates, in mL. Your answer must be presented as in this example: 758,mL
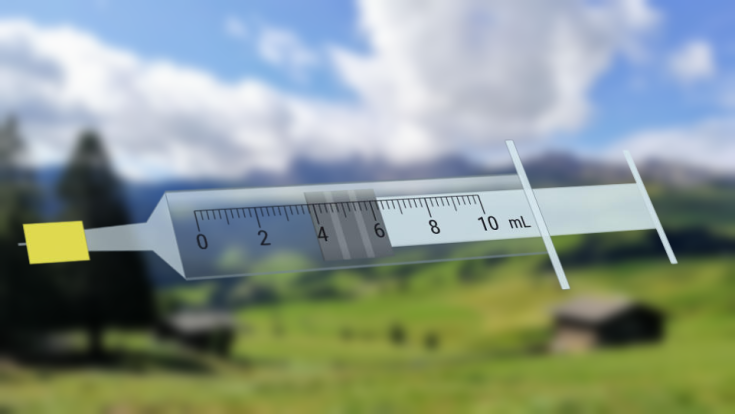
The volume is 3.8,mL
